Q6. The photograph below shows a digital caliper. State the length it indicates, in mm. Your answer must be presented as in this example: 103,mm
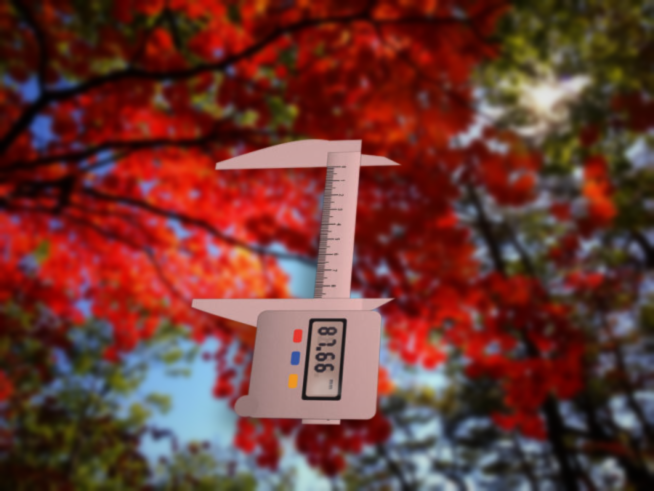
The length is 87.66,mm
